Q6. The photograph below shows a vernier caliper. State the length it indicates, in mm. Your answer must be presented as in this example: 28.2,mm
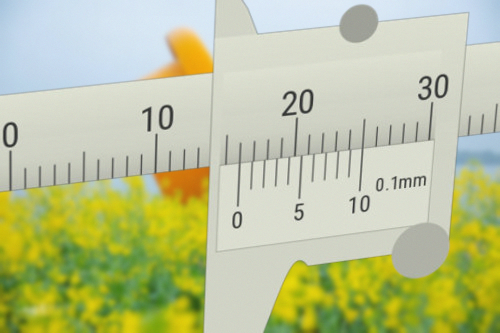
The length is 16.0,mm
